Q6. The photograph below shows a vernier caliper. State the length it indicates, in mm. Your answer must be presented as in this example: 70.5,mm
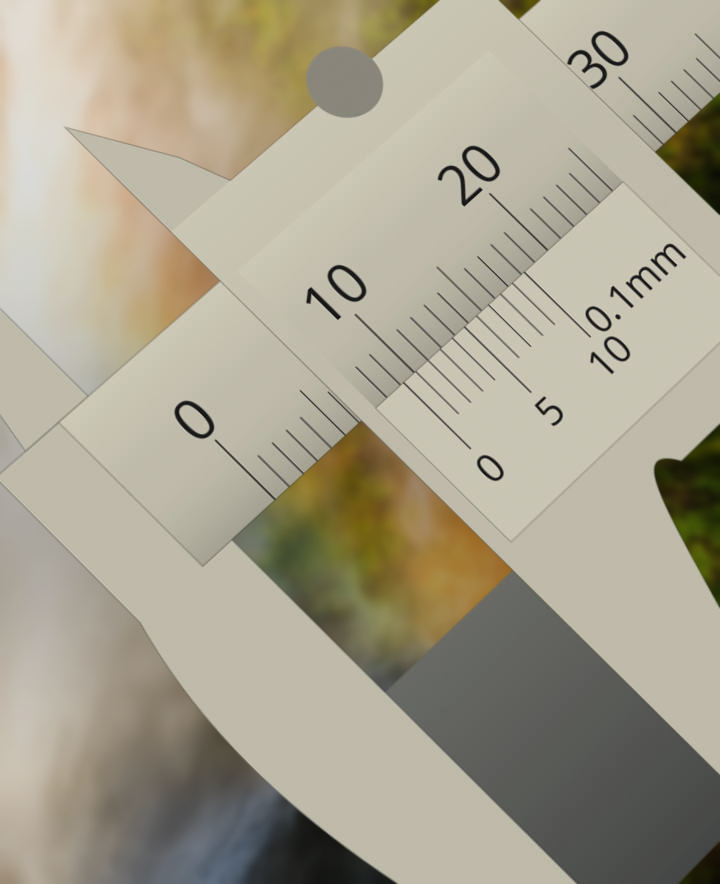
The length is 9.2,mm
